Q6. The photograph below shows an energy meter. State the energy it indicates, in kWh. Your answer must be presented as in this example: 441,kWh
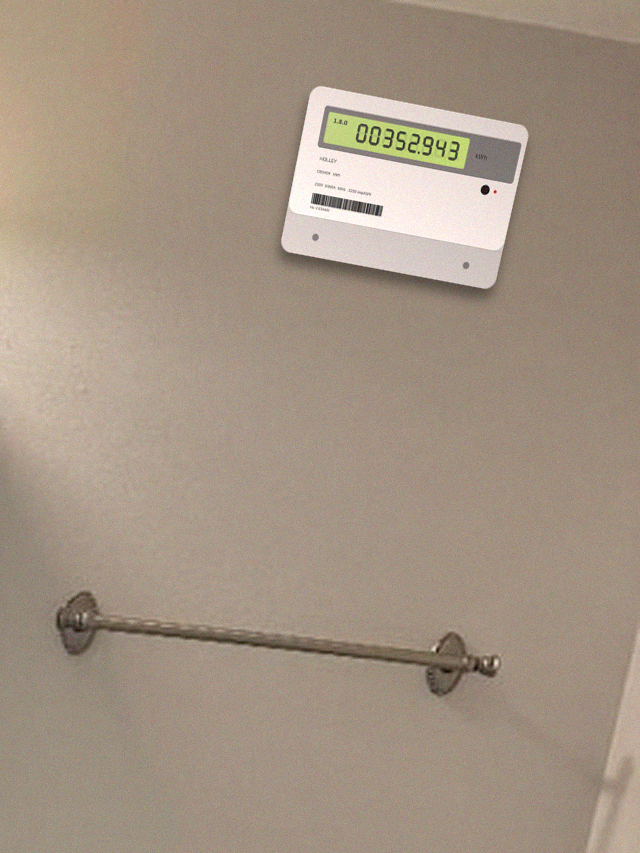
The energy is 352.943,kWh
